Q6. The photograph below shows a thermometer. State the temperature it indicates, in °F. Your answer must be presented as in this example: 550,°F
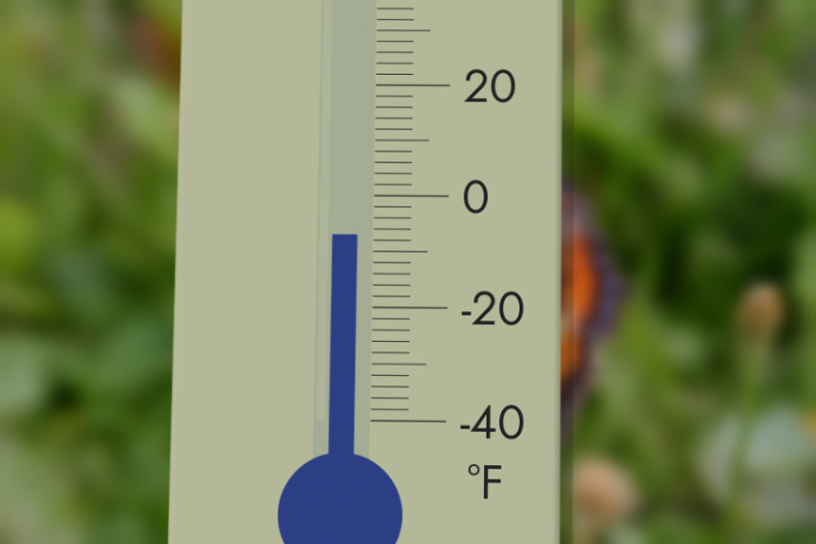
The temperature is -7,°F
